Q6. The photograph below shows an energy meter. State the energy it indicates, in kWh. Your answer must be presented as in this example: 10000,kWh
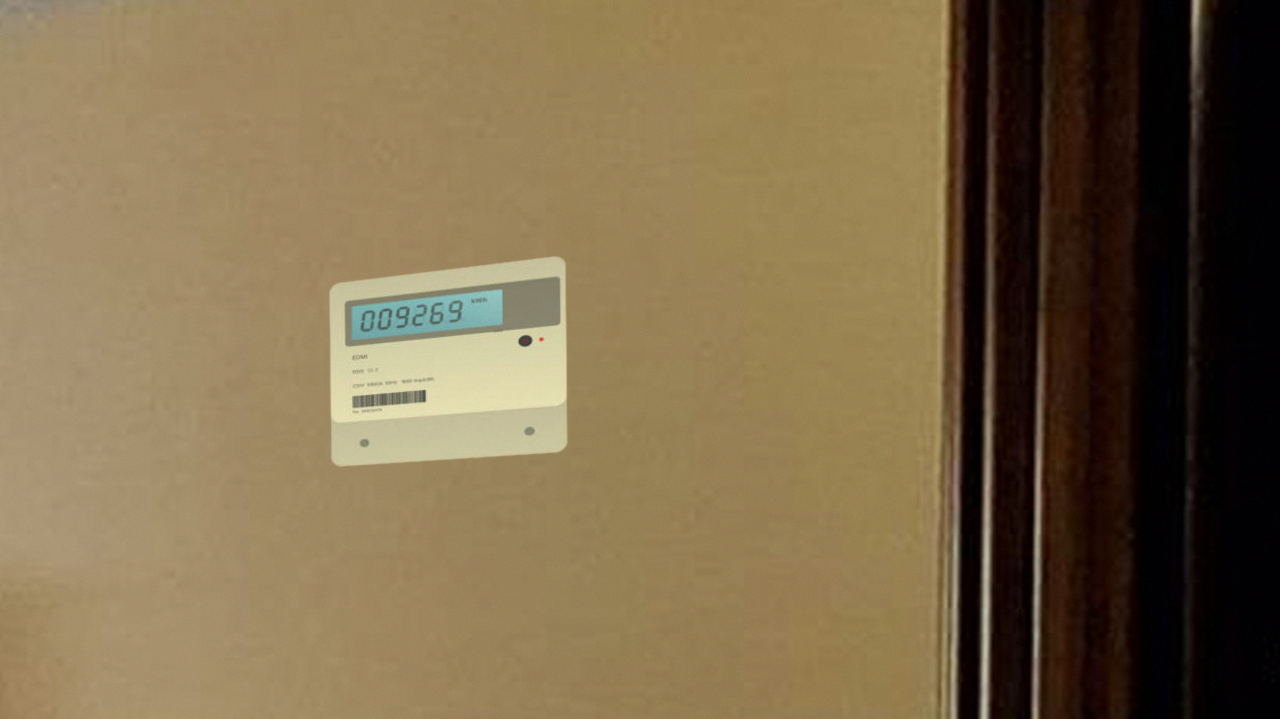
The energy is 9269,kWh
